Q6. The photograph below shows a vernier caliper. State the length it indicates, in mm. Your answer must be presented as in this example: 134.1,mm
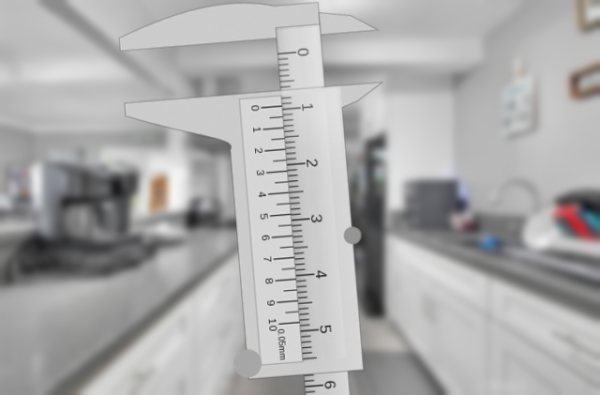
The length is 9.4,mm
